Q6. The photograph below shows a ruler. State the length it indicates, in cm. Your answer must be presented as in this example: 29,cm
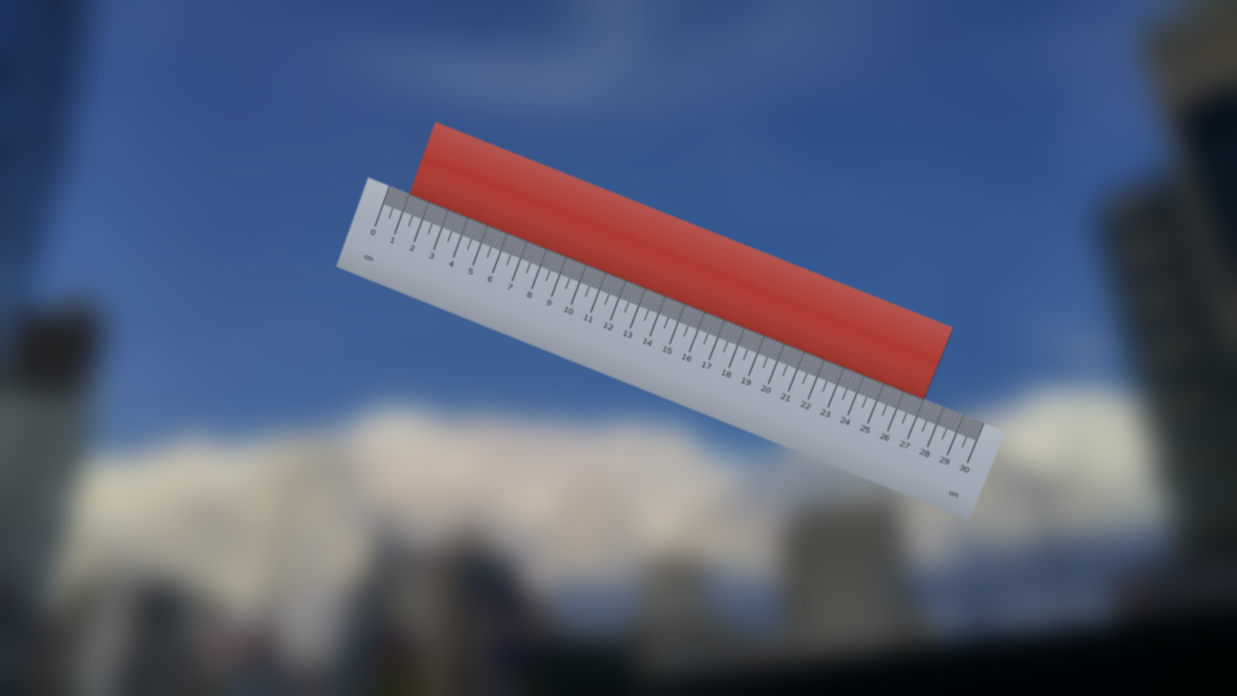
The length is 26,cm
